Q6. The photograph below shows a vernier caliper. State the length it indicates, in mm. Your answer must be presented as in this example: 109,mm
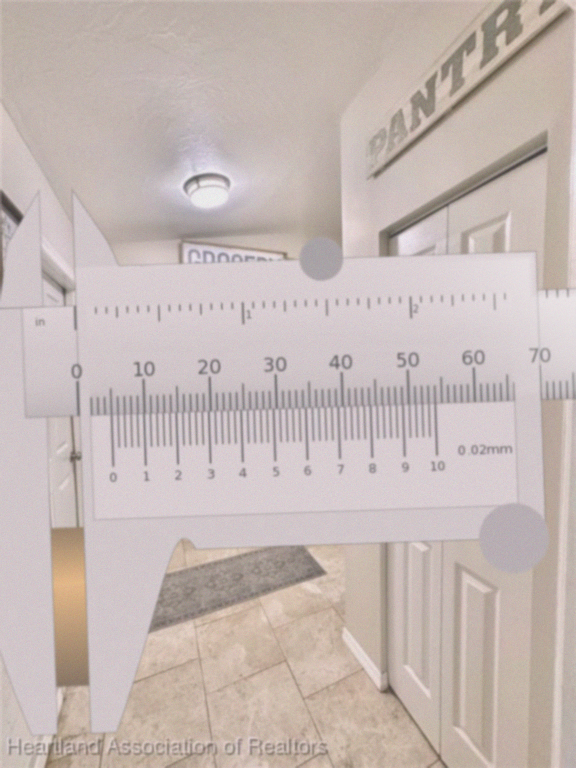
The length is 5.0,mm
